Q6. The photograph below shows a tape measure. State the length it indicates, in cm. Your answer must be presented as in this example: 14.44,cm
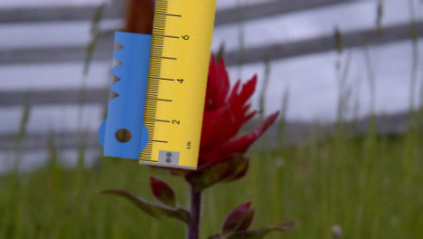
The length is 6,cm
